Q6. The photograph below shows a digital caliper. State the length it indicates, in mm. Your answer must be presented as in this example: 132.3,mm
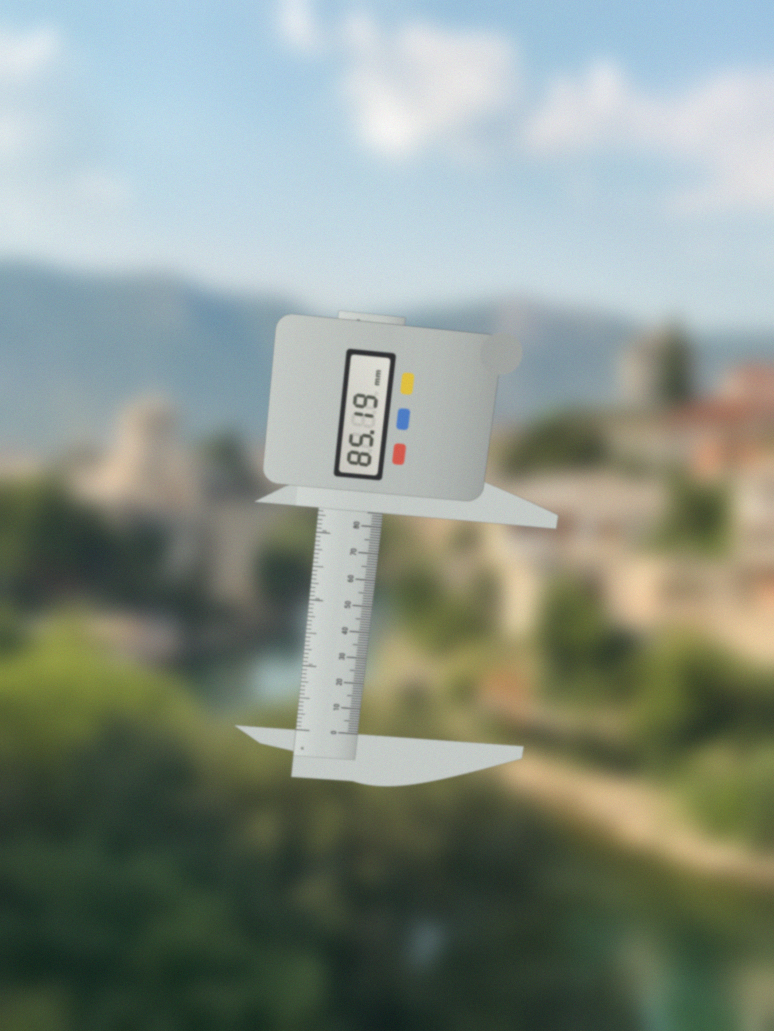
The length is 85.19,mm
